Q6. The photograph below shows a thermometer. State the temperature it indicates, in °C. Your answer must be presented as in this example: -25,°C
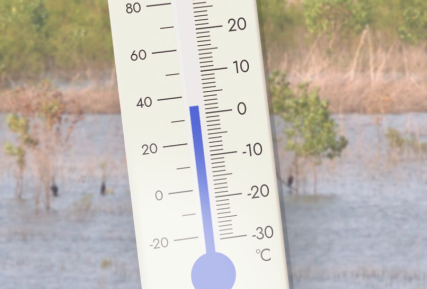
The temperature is 2,°C
